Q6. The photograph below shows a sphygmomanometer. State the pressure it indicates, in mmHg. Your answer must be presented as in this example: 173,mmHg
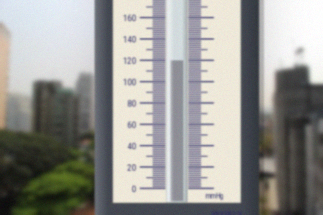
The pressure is 120,mmHg
